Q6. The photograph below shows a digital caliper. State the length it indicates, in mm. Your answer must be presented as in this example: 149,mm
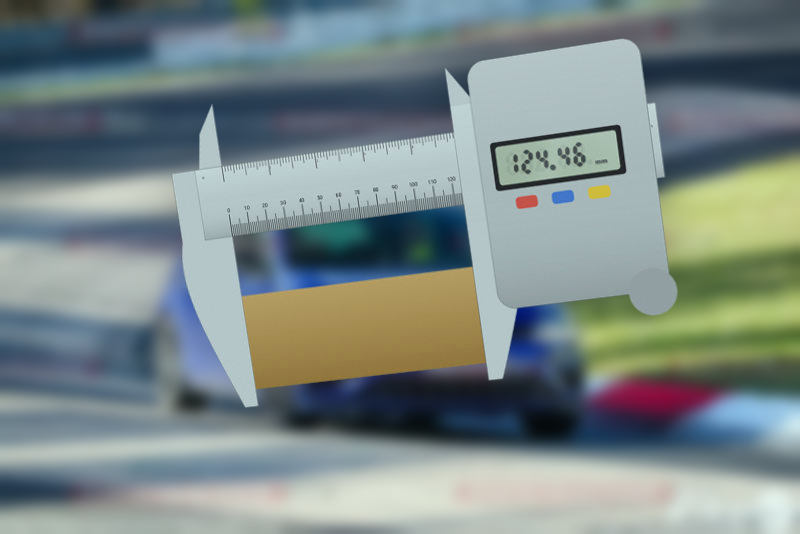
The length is 124.46,mm
